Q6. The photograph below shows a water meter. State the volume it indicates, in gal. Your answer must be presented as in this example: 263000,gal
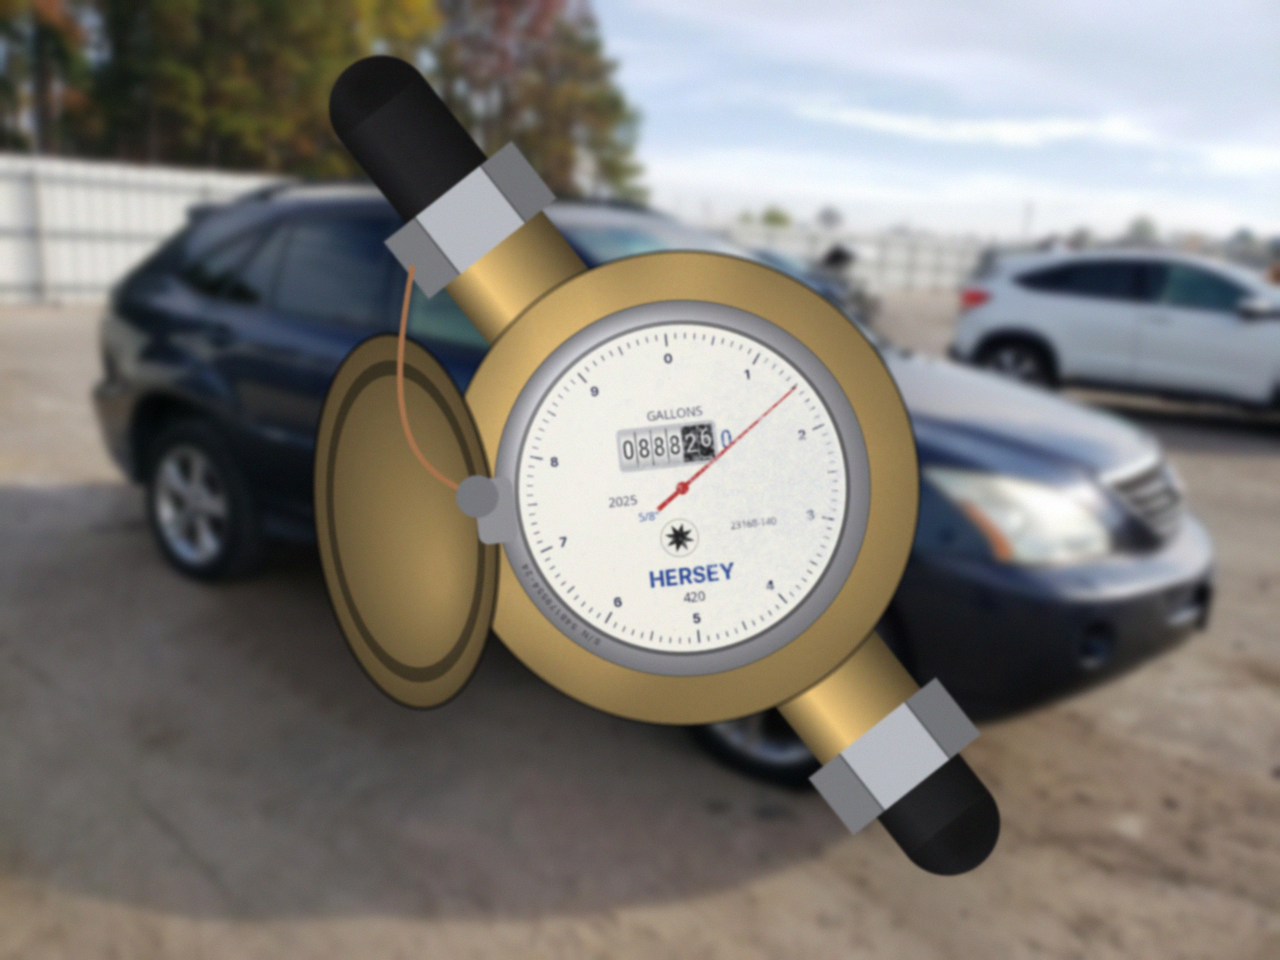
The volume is 888261.5,gal
